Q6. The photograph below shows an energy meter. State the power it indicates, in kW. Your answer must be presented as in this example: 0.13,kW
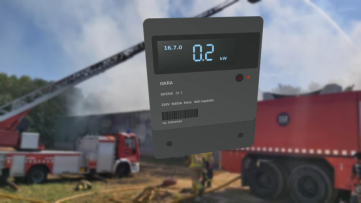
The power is 0.2,kW
